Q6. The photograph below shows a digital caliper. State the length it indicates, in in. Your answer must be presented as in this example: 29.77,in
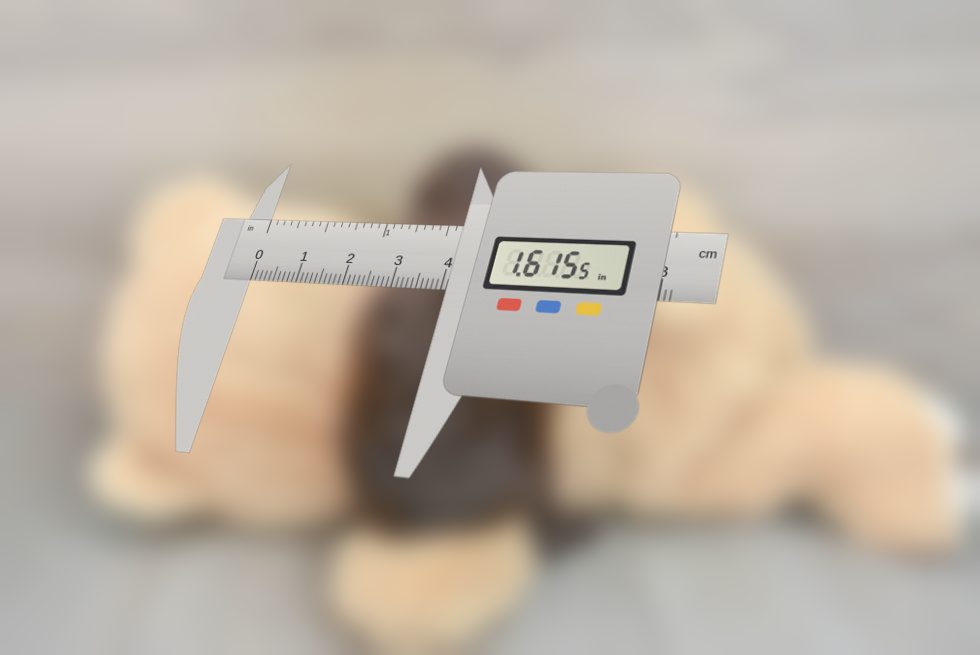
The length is 1.6155,in
